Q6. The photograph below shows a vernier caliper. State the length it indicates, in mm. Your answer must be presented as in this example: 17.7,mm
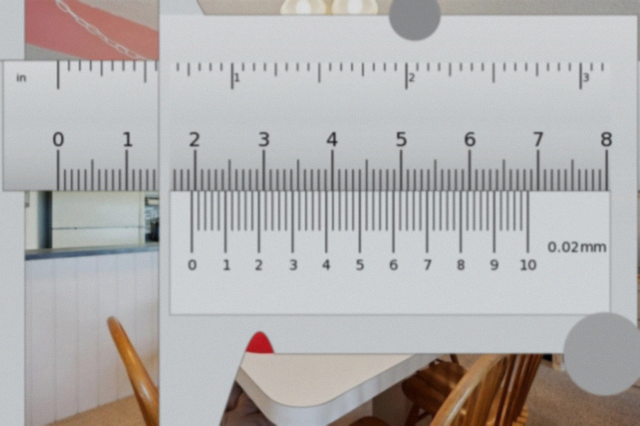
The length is 19.5,mm
